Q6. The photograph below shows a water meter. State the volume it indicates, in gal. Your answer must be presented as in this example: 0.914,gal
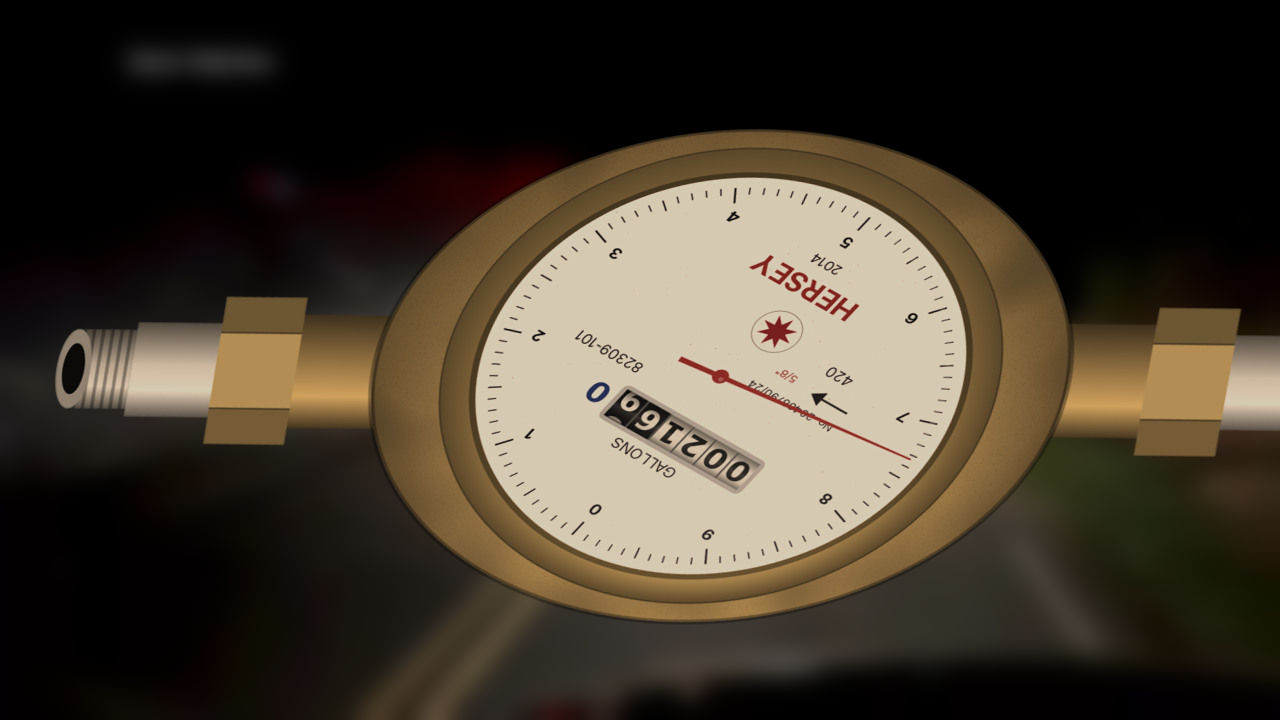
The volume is 21687.3,gal
